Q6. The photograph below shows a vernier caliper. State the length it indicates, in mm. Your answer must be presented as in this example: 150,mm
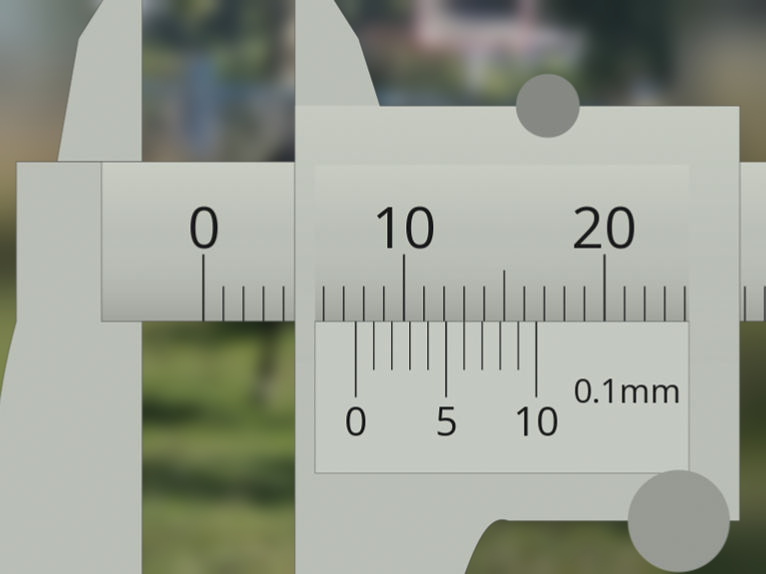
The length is 7.6,mm
